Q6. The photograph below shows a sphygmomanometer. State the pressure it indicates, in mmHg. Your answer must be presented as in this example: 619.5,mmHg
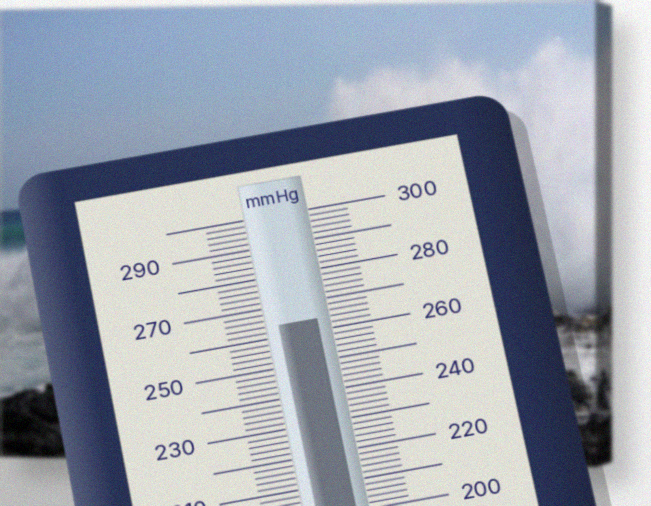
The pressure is 264,mmHg
